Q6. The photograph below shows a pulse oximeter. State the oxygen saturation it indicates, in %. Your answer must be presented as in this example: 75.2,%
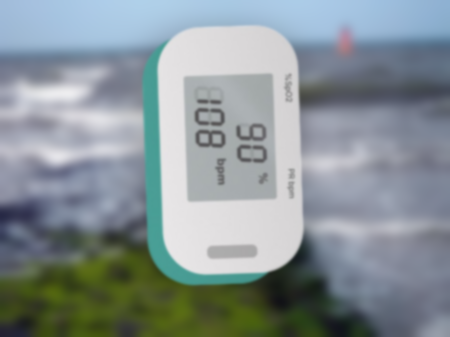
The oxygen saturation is 90,%
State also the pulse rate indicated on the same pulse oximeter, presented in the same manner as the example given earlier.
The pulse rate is 108,bpm
